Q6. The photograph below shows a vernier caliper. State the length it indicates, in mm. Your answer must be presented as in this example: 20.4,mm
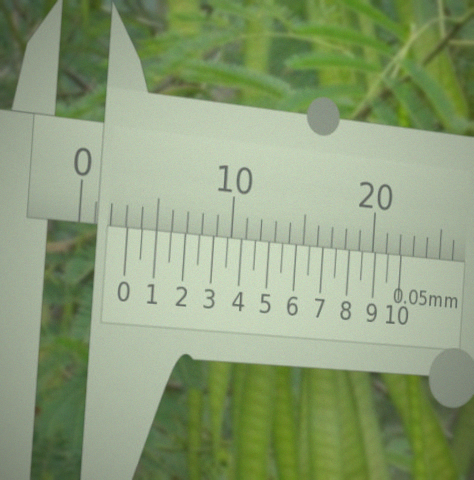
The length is 3.1,mm
